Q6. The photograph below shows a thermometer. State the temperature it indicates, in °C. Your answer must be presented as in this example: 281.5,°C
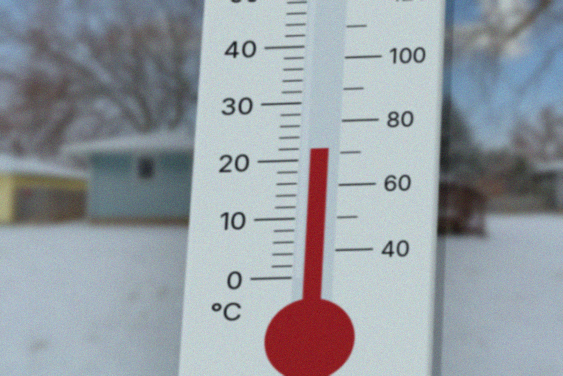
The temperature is 22,°C
